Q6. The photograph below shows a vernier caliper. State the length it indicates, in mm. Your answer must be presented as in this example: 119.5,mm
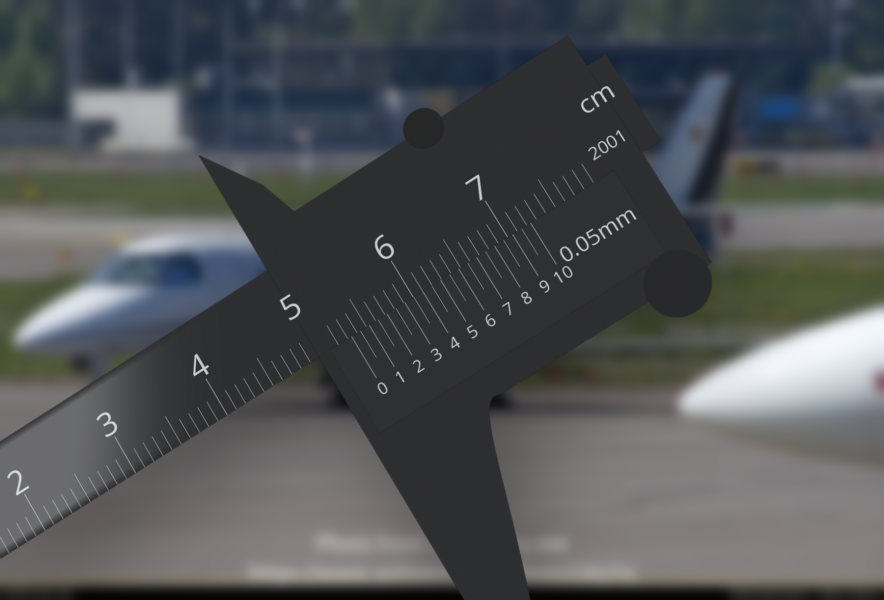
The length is 53.4,mm
